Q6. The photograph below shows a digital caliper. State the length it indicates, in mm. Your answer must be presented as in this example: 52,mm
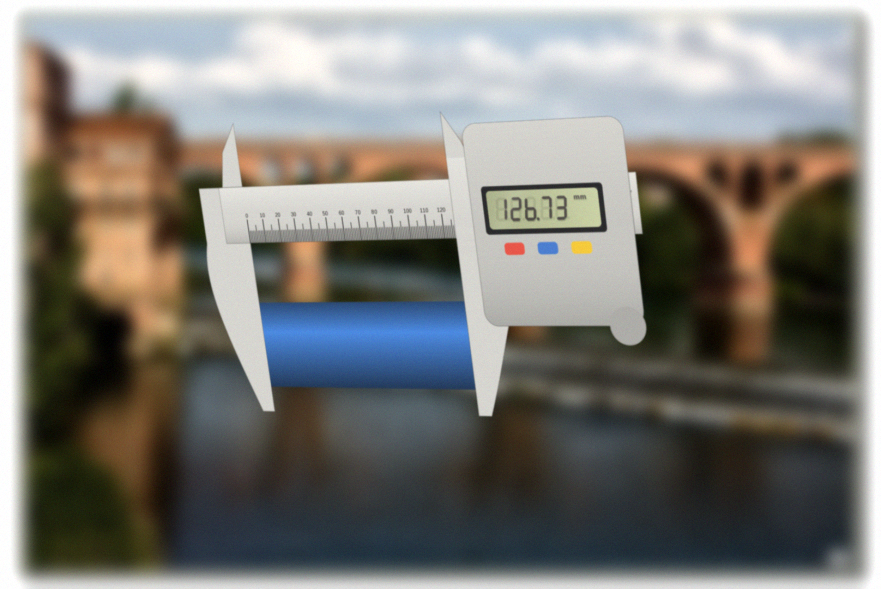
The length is 126.73,mm
